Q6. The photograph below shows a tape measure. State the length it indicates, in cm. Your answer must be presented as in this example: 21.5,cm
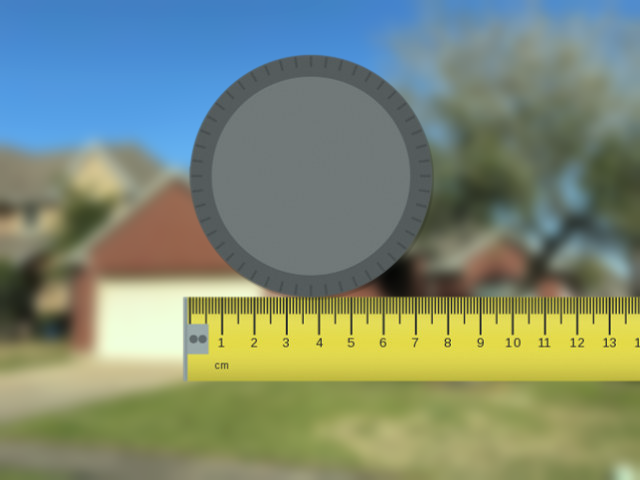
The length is 7.5,cm
